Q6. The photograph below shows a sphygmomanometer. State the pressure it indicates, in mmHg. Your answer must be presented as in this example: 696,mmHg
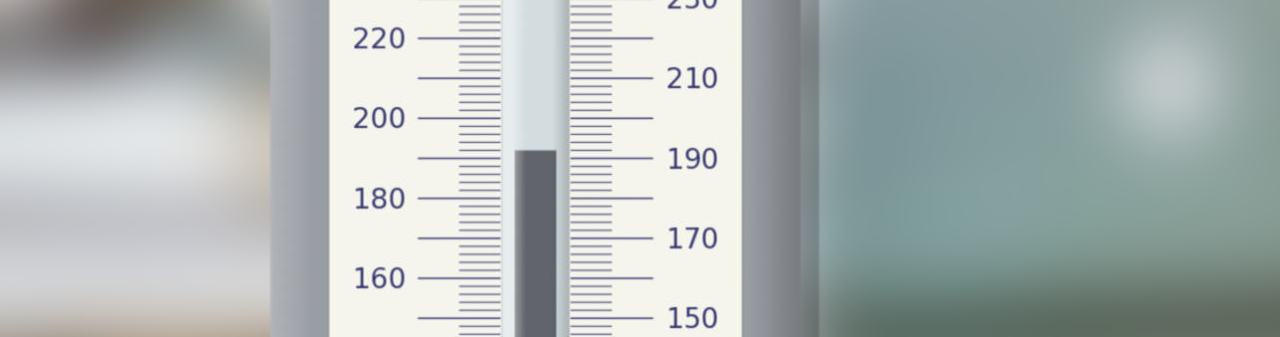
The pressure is 192,mmHg
